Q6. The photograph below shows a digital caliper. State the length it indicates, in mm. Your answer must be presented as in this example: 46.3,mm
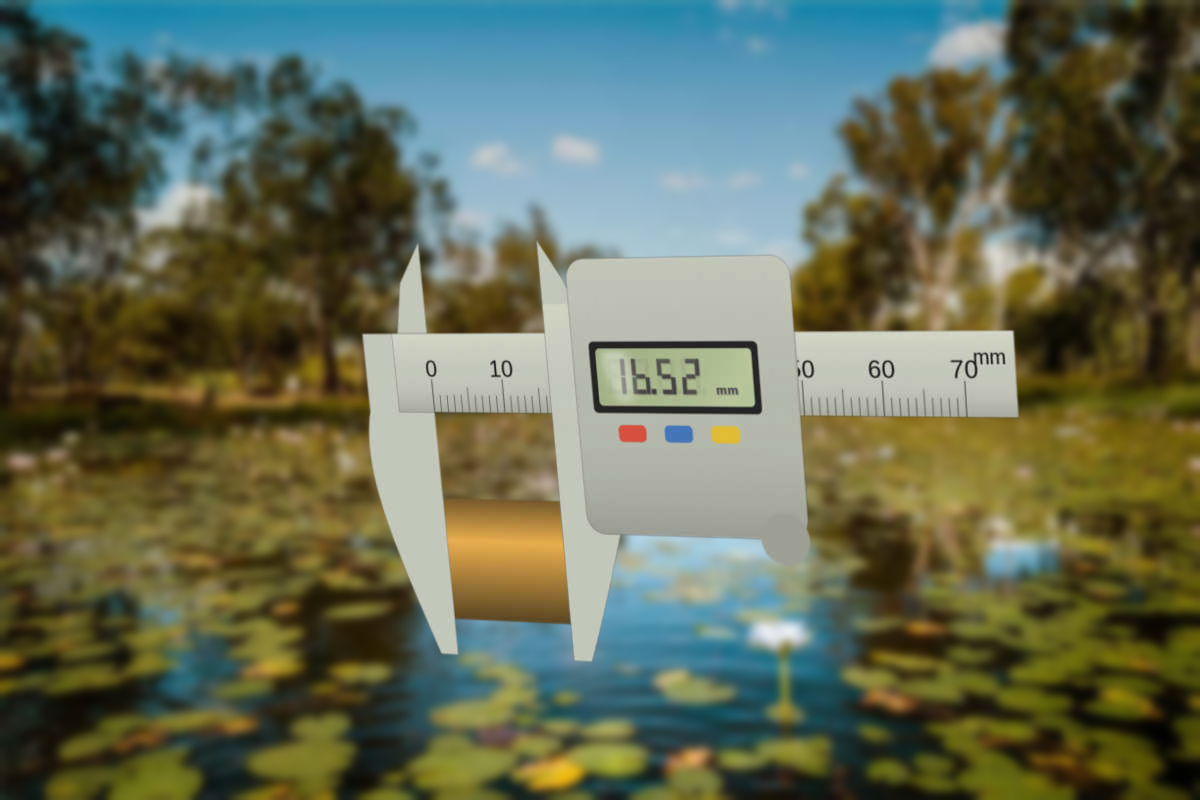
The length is 16.52,mm
